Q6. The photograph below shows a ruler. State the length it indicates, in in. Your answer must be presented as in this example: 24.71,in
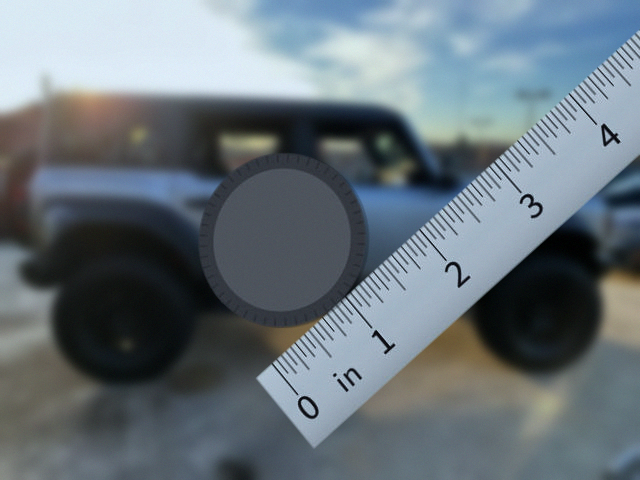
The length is 1.75,in
